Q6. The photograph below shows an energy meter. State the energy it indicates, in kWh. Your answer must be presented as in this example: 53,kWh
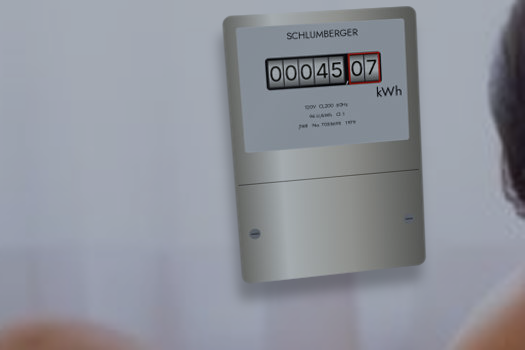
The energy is 45.07,kWh
